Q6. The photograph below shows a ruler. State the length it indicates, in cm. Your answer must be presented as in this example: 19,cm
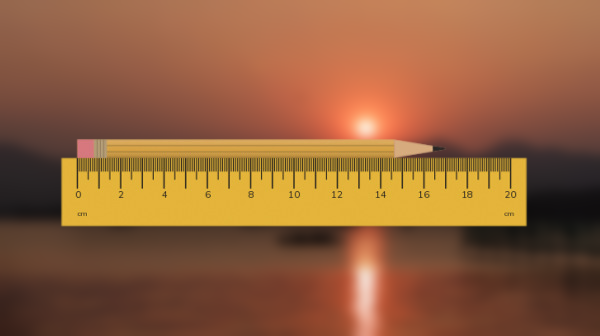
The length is 17,cm
